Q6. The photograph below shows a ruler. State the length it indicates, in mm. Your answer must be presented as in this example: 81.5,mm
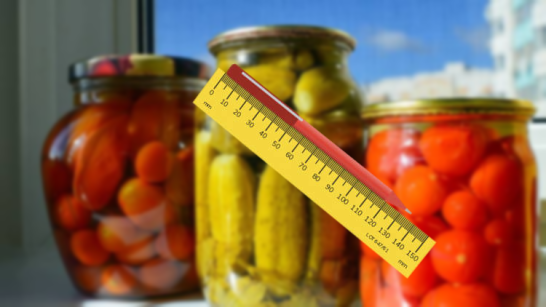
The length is 135,mm
